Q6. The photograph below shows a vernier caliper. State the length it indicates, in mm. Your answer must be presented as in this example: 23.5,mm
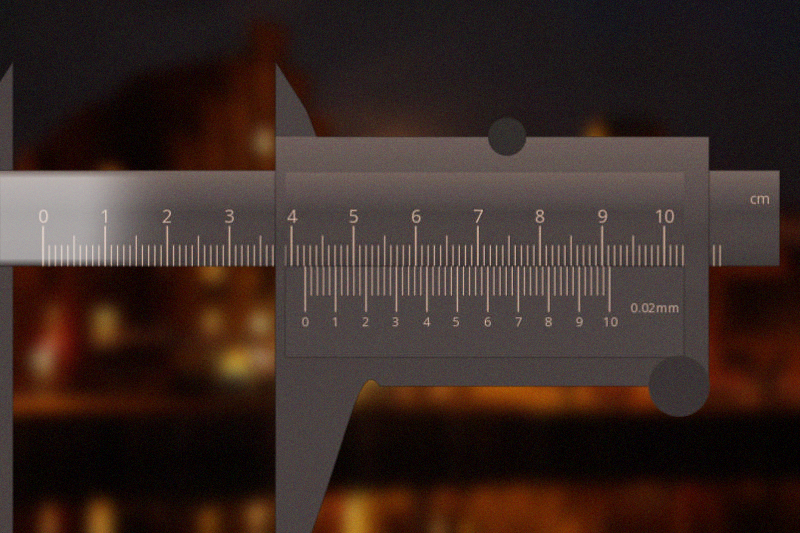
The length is 42.2,mm
